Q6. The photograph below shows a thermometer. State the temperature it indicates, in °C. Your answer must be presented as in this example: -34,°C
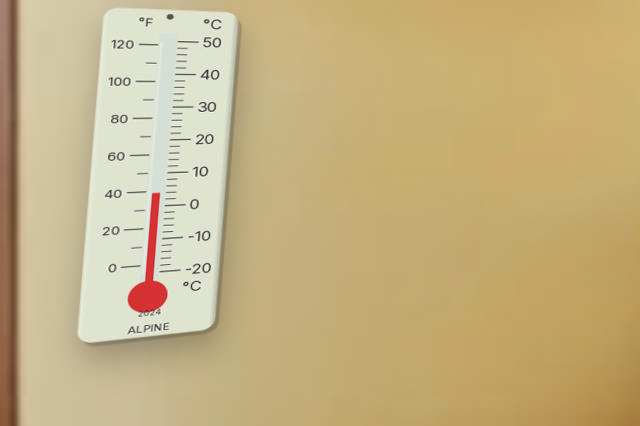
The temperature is 4,°C
